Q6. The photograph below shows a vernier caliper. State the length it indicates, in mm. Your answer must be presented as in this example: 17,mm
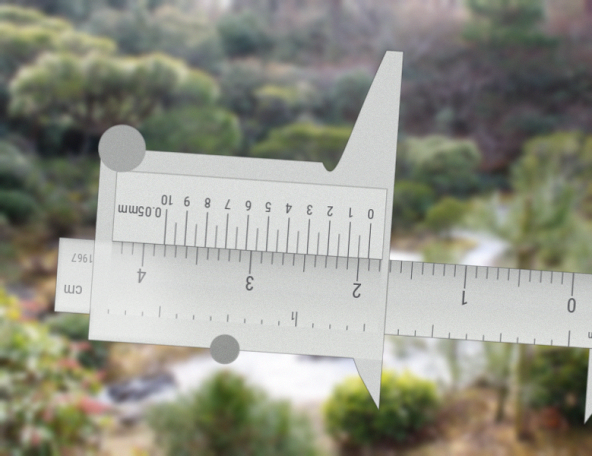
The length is 19.1,mm
